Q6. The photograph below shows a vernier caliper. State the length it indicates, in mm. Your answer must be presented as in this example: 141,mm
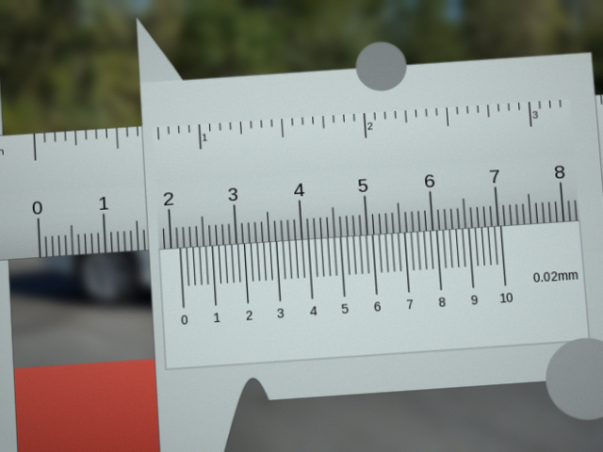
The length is 21.4,mm
